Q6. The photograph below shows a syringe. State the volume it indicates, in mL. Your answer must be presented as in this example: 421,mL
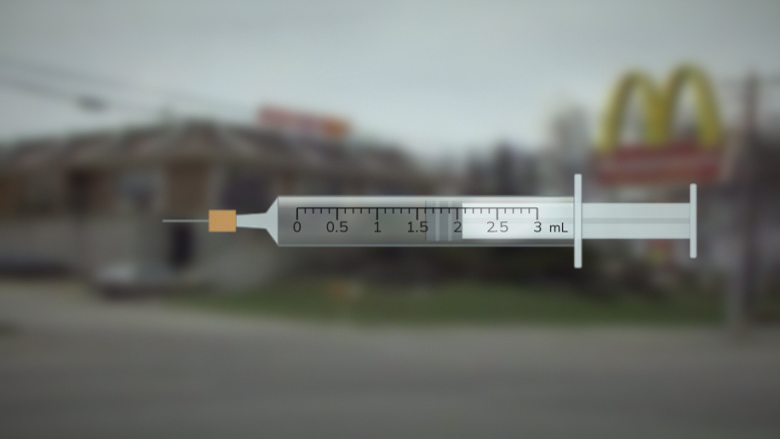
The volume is 1.6,mL
